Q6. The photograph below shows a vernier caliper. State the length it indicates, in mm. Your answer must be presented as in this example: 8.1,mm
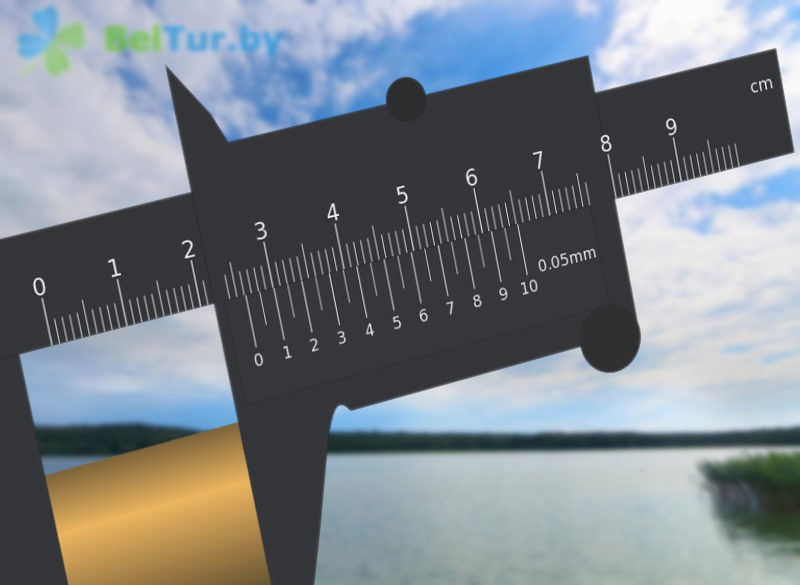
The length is 26.2,mm
